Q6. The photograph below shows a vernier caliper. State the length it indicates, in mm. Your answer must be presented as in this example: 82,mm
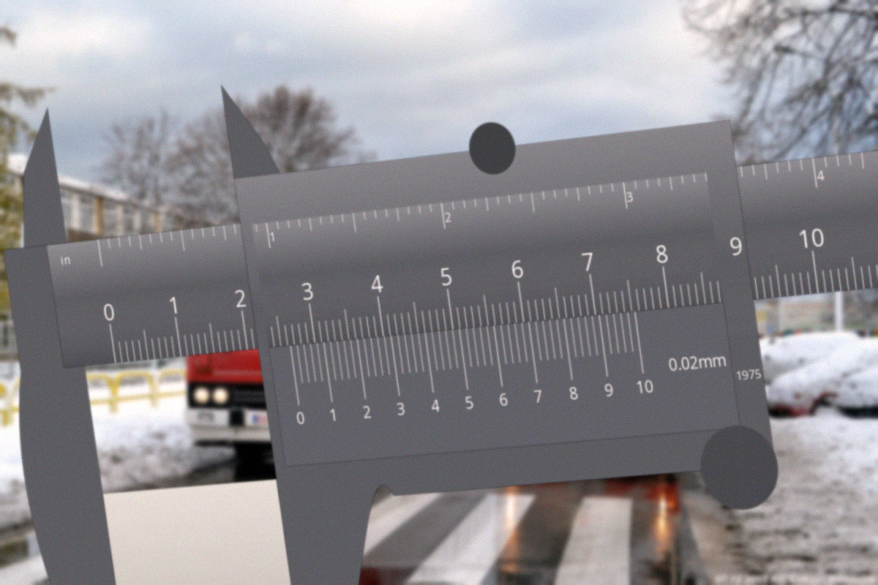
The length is 26.4,mm
